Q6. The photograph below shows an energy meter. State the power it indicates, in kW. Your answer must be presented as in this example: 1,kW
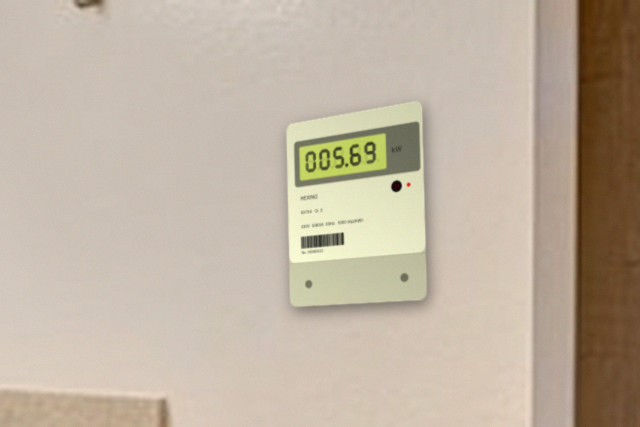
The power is 5.69,kW
